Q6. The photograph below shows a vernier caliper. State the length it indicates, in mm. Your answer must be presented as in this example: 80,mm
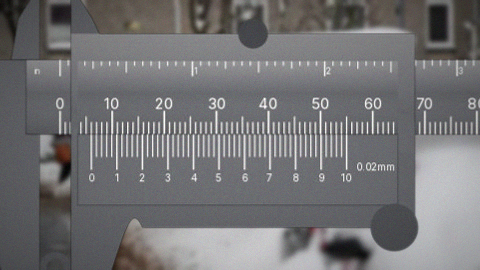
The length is 6.0,mm
